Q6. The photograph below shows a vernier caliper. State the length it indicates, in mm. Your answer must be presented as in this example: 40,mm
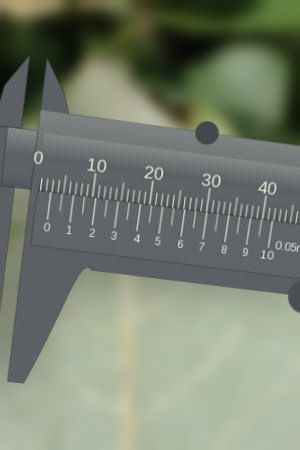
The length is 2.8,mm
